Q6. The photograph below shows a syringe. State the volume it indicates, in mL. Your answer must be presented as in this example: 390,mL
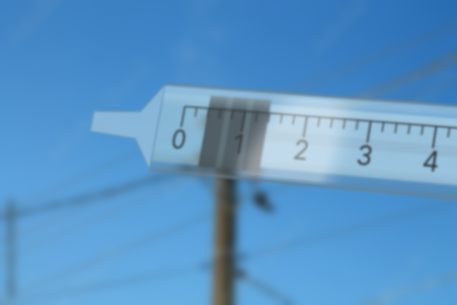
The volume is 0.4,mL
